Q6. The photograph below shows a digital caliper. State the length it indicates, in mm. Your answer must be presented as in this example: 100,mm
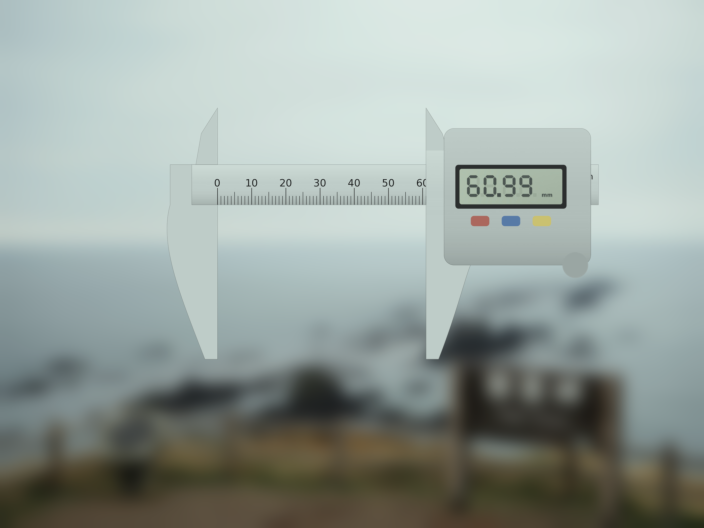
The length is 60.99,mm
